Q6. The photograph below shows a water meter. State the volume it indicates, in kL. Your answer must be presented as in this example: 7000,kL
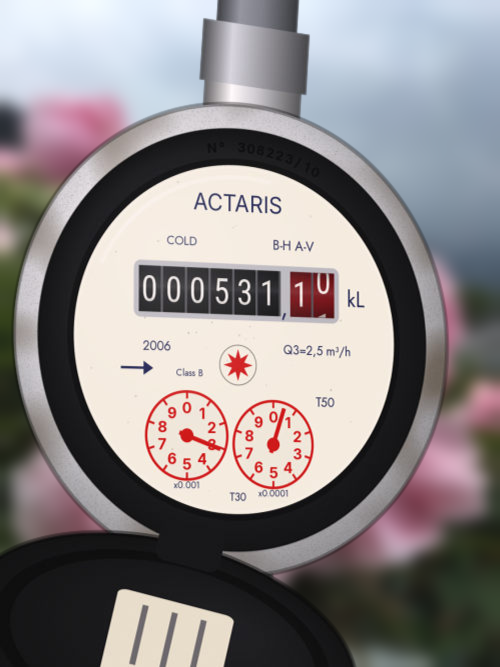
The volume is 531.1030,kL
